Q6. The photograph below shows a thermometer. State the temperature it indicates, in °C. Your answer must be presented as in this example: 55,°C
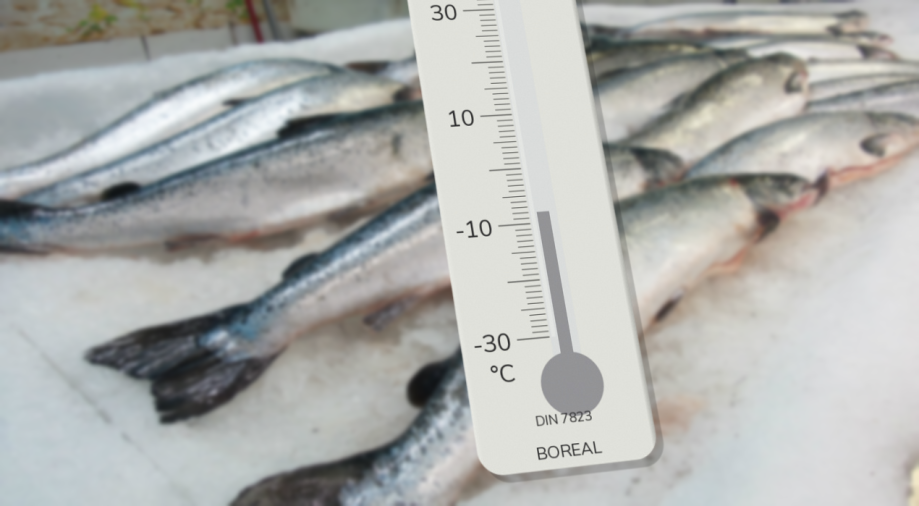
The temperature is -8,°C
